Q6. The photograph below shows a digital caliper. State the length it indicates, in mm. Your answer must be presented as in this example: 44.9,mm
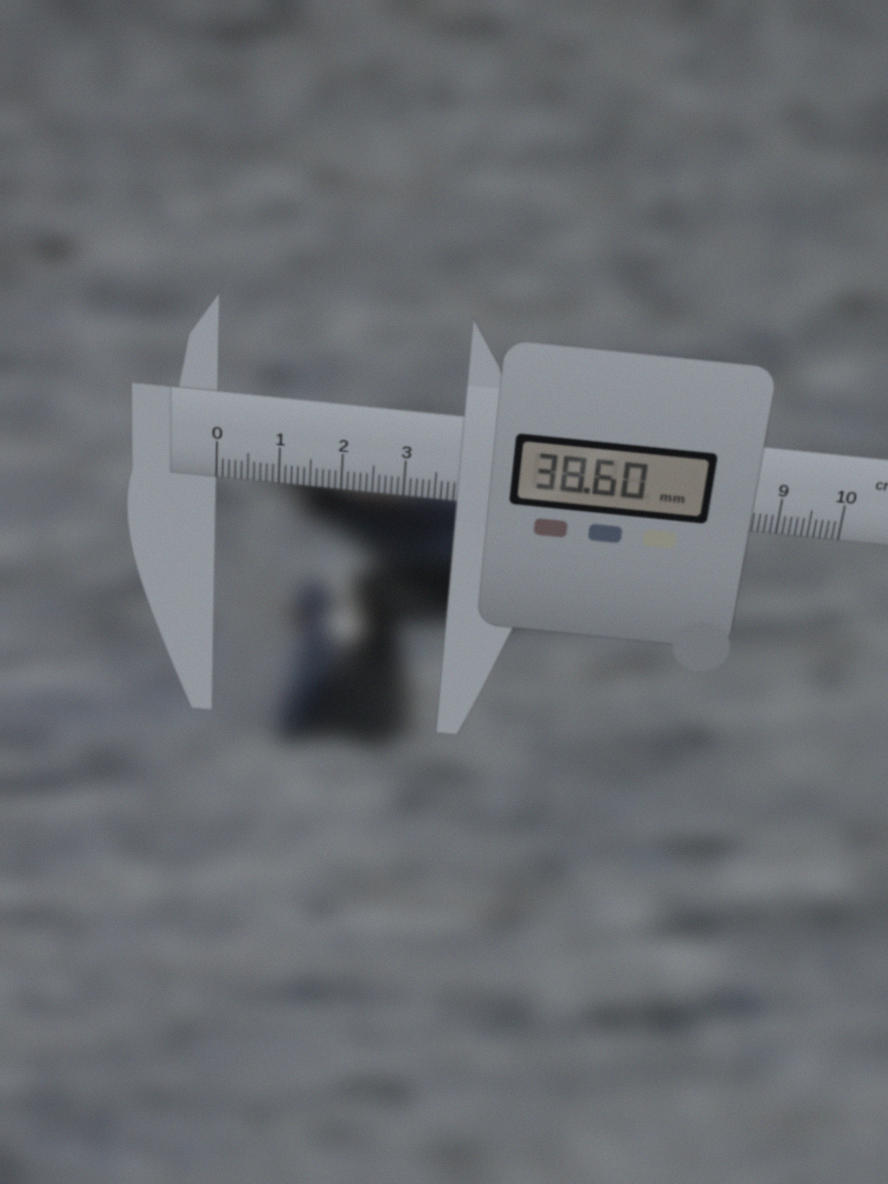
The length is 38.60,mm
